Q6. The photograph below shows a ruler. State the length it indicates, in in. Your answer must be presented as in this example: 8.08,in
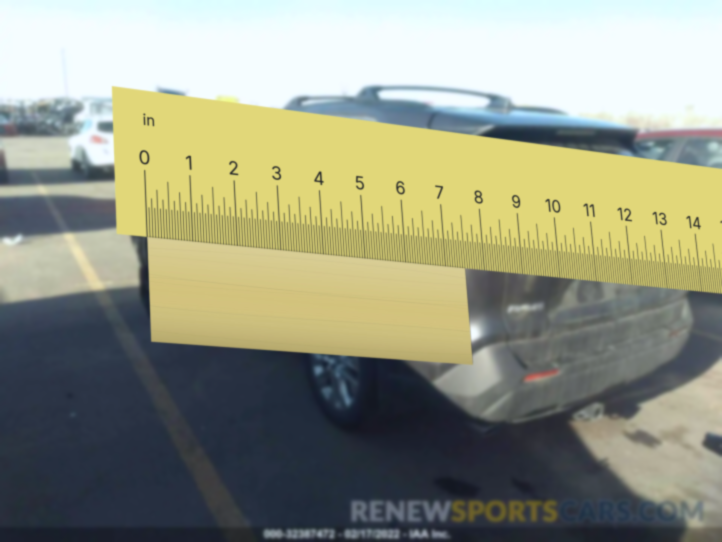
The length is 7.5,in
